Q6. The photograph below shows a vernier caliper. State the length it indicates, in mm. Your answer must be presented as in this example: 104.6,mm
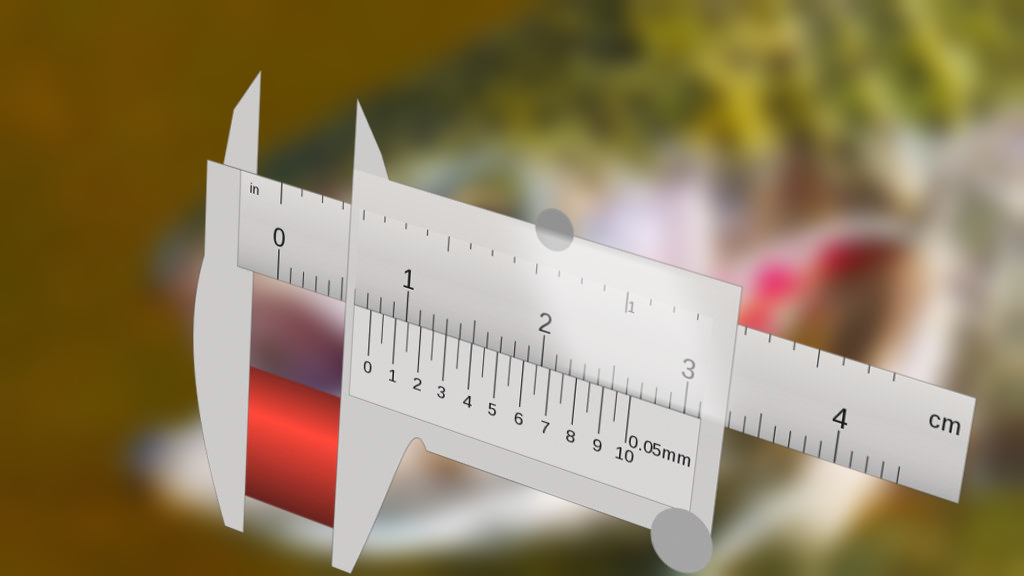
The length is 7.3,mm
